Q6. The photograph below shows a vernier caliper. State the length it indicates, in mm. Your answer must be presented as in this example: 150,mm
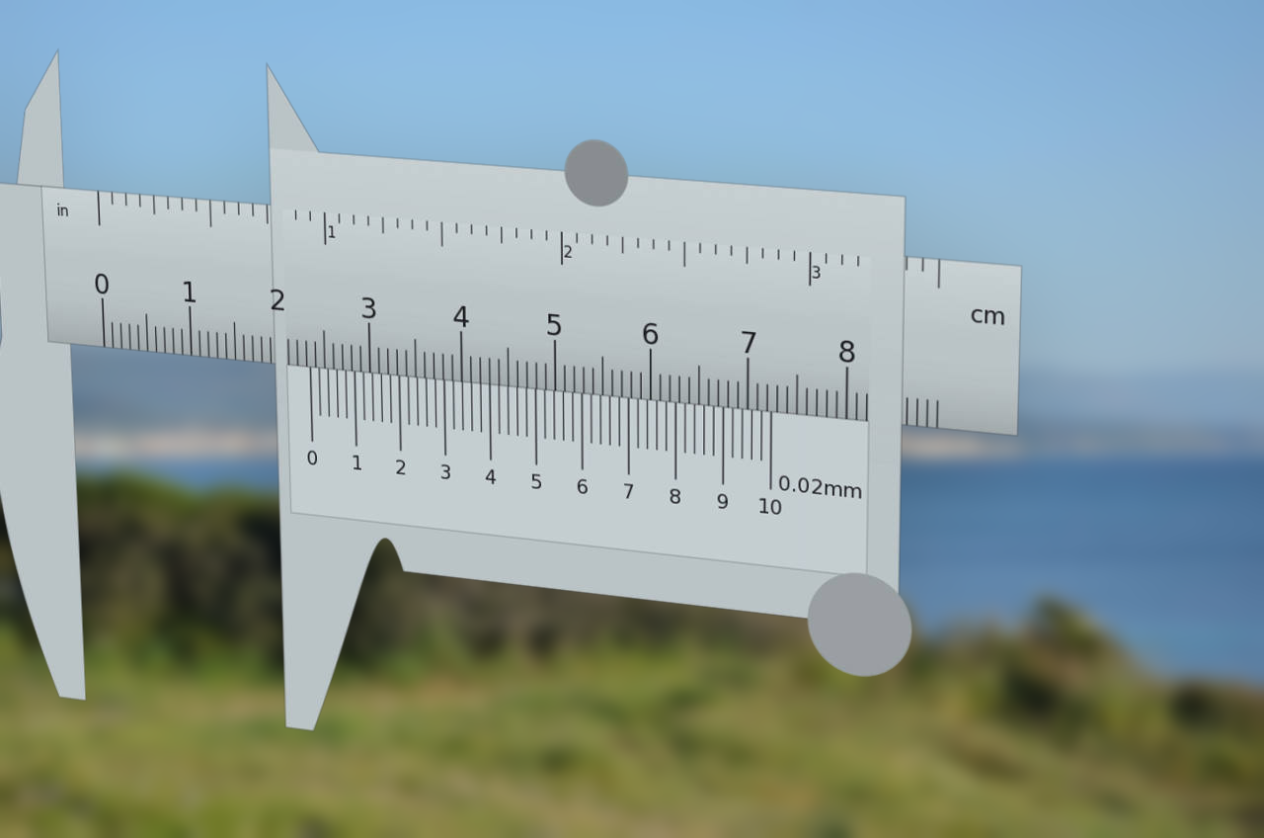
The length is 23.4,mm
